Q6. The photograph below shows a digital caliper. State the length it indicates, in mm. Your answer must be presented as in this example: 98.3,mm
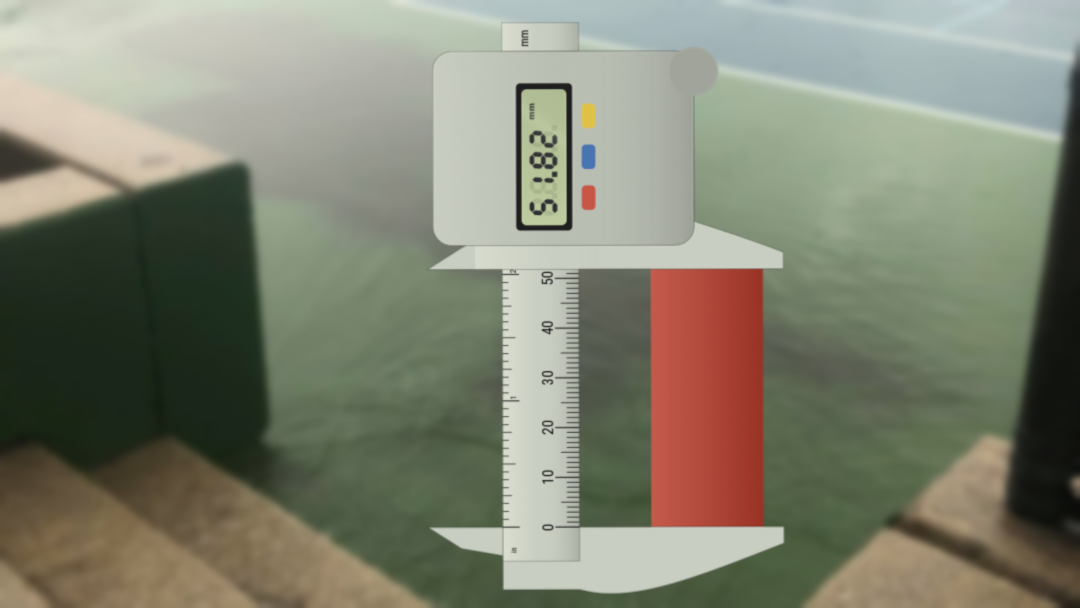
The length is 51.82,mm
